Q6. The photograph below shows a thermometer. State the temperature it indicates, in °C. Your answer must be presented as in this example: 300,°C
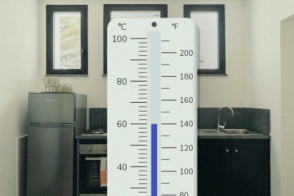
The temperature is 60,°C
